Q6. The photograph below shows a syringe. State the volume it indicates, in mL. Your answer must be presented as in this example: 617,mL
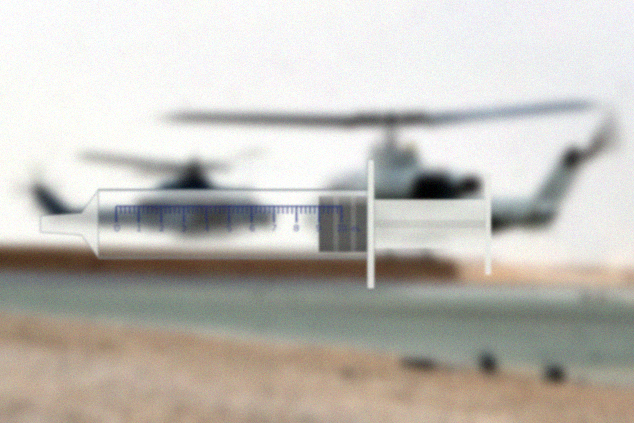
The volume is 9,mL
